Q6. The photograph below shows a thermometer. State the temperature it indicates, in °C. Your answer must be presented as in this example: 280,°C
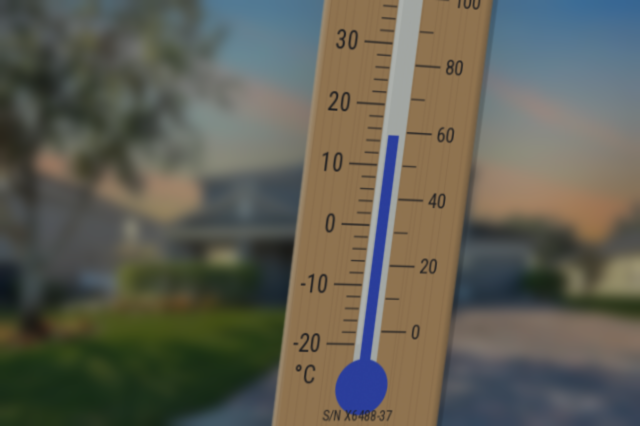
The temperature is 15,°C
